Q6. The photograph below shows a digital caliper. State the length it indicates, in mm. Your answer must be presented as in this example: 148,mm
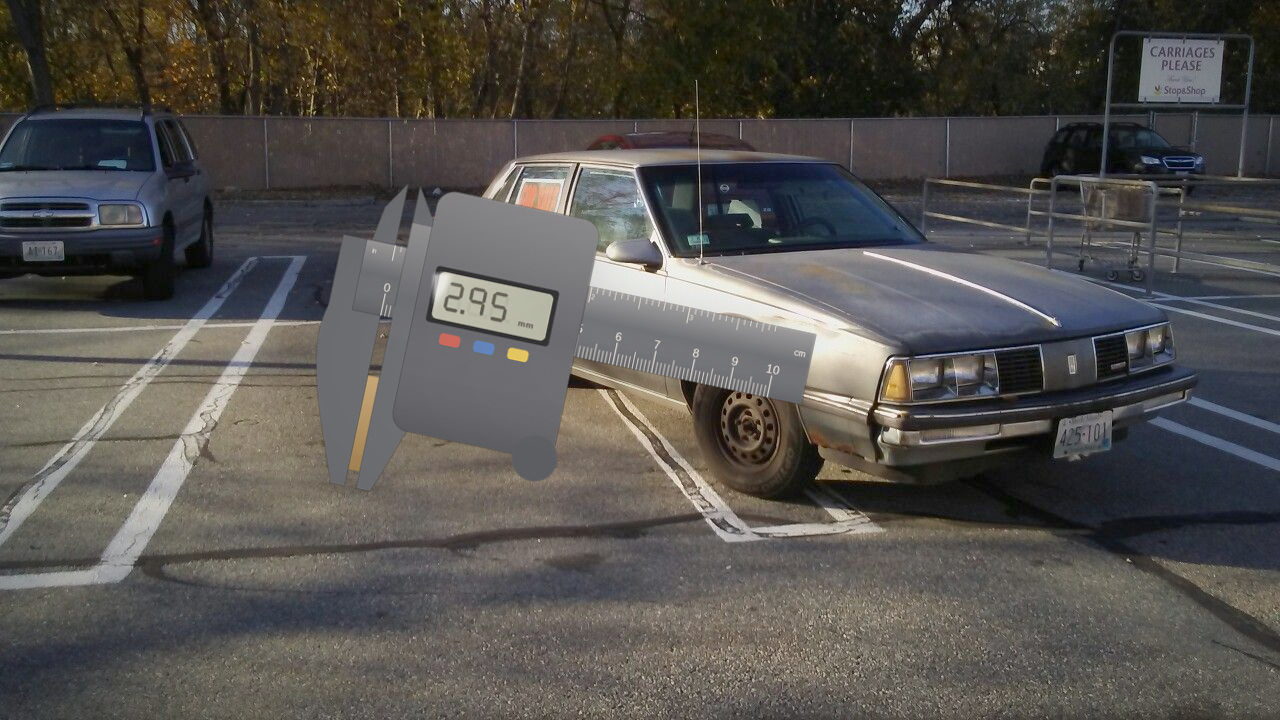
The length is 2.95,mm
